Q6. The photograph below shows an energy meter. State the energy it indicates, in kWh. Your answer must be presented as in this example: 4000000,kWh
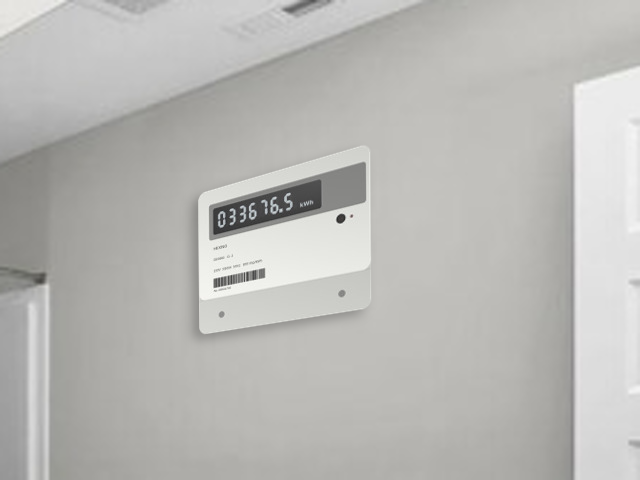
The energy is 33676.5,kWh
